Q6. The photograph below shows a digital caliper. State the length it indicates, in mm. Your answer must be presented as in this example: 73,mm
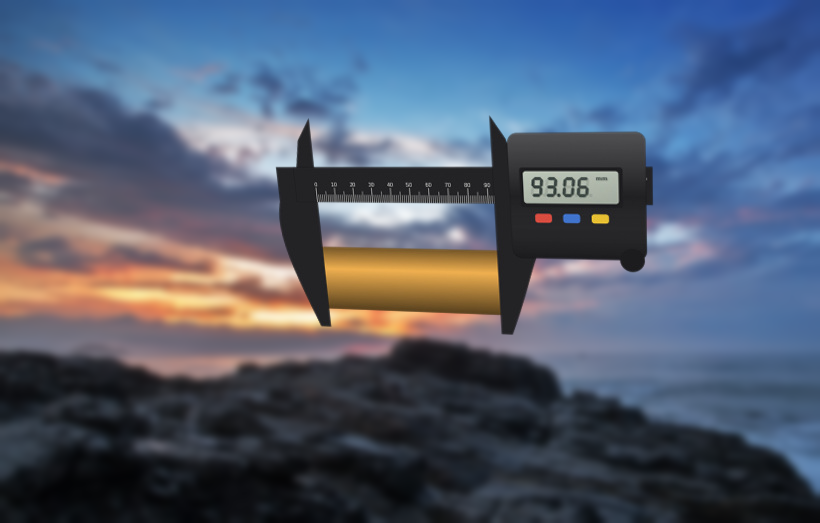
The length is 93.06,mm
